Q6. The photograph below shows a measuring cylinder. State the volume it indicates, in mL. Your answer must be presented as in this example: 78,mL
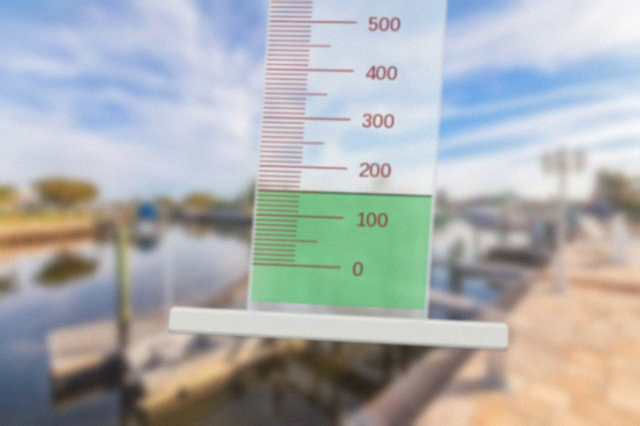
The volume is 150,mL
